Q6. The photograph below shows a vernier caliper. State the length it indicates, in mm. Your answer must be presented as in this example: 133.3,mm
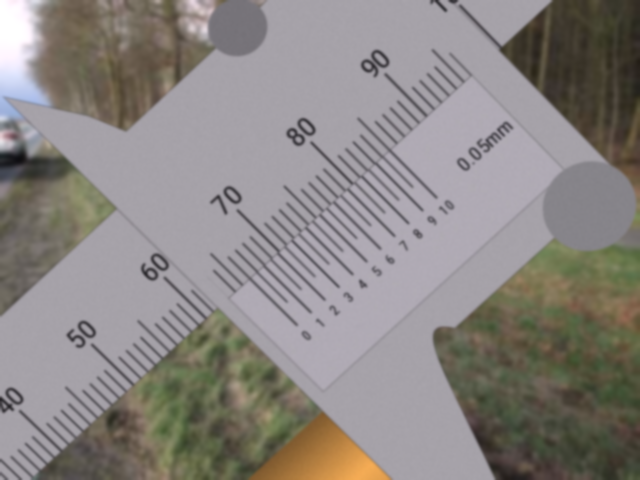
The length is 66.0,mm
